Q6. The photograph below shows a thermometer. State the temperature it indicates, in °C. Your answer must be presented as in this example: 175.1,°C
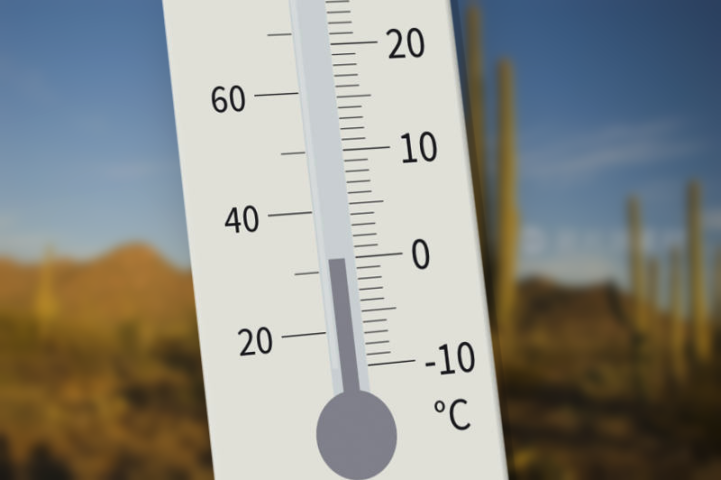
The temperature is 0,°C
